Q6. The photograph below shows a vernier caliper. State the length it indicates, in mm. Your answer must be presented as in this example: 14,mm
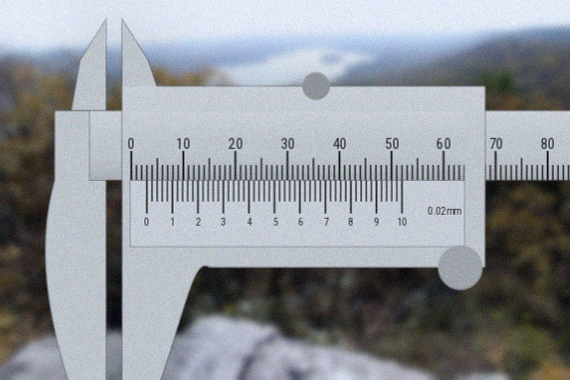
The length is 3.0,mm
